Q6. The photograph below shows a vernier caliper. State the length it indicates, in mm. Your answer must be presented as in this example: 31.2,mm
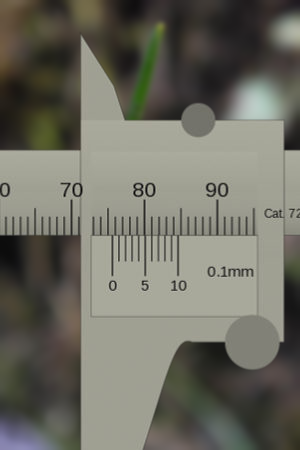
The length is 75.6,mm
